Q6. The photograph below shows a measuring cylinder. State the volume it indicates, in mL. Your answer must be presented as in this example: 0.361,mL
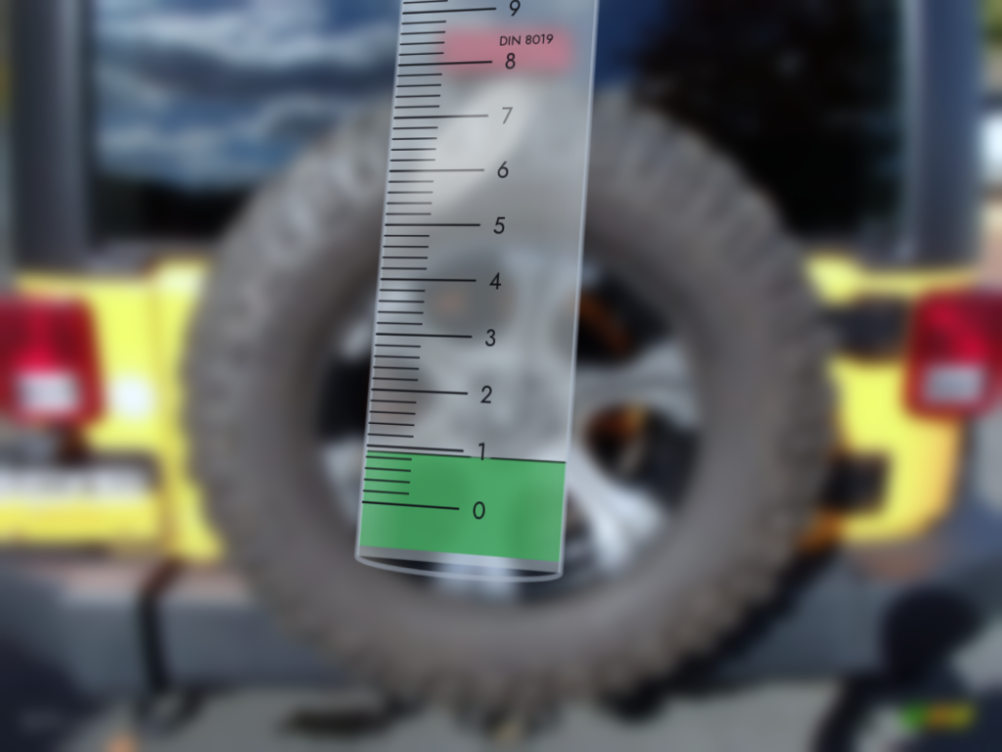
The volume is 0.9,mL
